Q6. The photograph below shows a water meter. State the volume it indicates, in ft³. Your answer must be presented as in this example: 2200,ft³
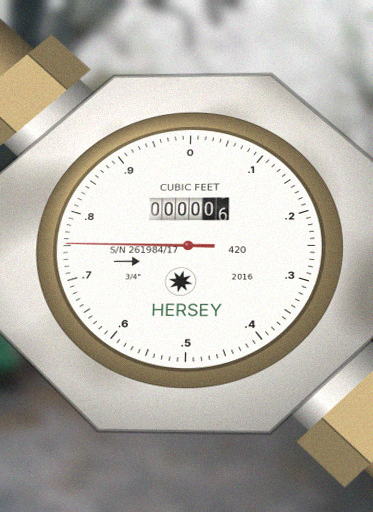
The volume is 5.75,ft³
